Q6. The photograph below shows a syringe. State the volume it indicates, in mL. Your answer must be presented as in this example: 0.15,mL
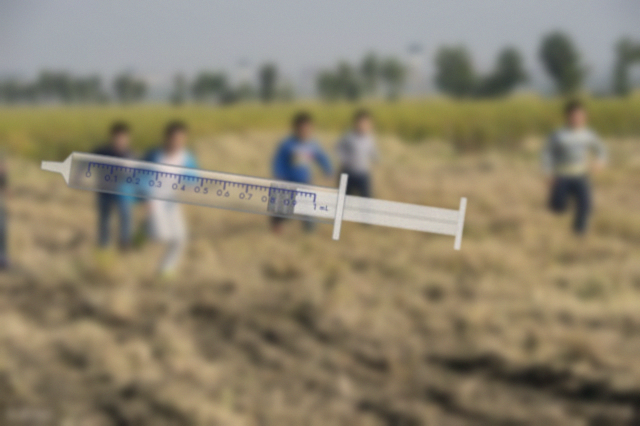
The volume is 0.8,mL
